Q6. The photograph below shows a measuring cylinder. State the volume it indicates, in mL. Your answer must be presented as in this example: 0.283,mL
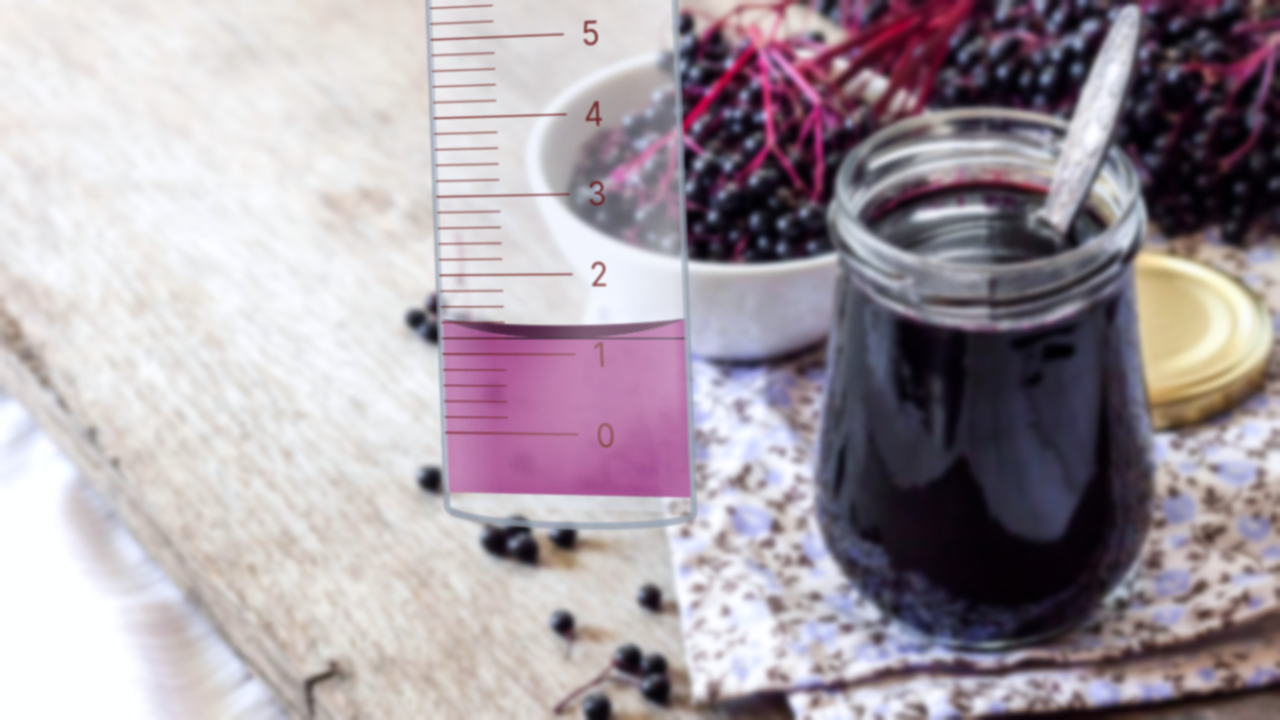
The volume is 1.2,mL
